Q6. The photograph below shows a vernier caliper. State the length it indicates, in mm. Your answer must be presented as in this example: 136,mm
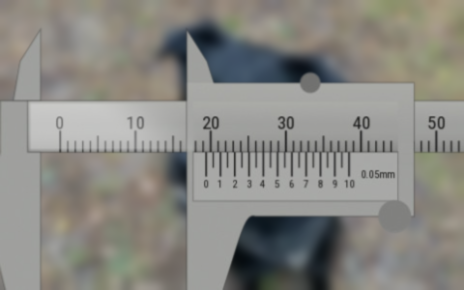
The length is 19.4,mm
